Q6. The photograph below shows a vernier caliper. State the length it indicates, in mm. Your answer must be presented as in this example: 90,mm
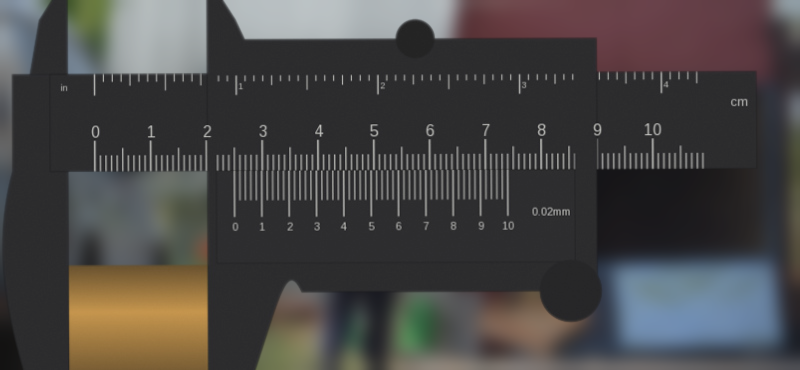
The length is 25.0,mm
